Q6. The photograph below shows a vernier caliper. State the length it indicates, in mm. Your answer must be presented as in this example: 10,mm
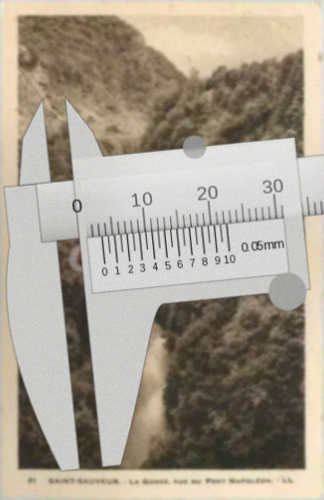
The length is 3.4,mm
